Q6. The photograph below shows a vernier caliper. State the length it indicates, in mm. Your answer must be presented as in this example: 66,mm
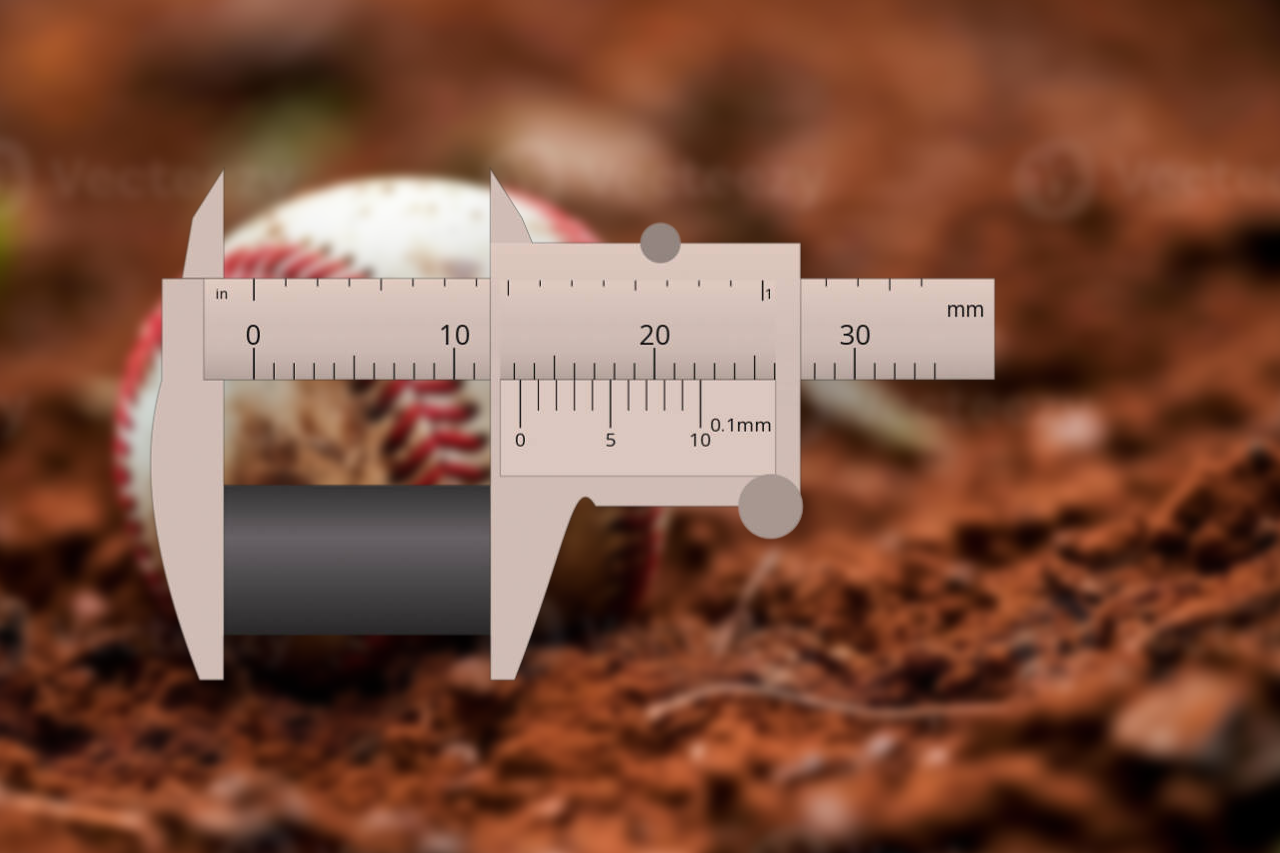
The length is 13.3,mm
